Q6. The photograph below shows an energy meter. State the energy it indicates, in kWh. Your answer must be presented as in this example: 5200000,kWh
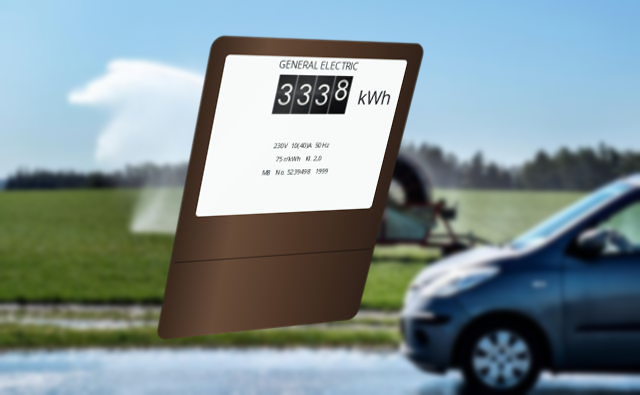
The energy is 3338,kWh
